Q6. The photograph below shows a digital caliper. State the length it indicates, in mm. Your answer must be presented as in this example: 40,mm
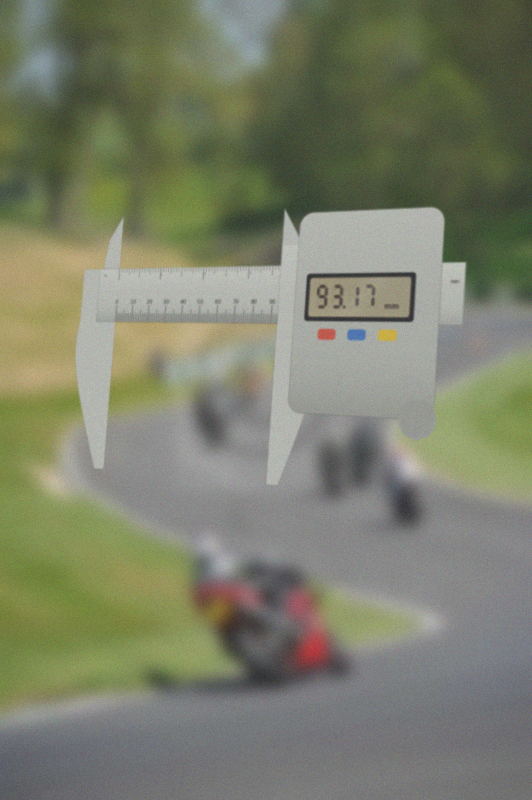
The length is 93.17,mm
